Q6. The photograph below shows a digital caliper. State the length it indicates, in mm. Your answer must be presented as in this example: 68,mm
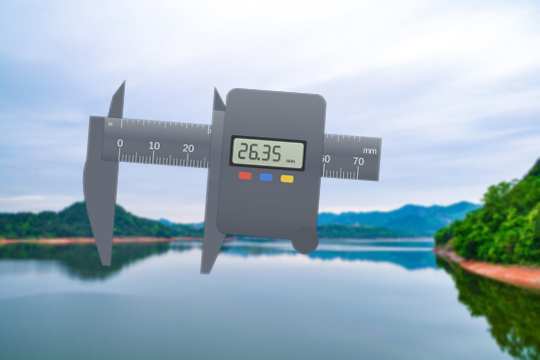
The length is 26.35,mm
